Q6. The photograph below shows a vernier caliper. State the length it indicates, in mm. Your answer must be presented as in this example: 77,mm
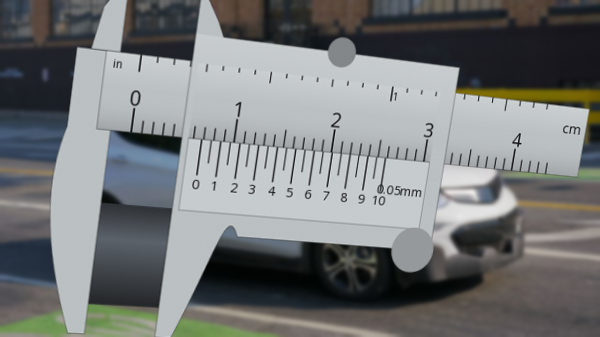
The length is 6.8,mm
